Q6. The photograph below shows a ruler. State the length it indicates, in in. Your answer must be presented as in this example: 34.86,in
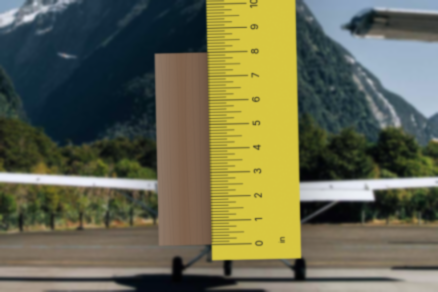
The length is 8,in
